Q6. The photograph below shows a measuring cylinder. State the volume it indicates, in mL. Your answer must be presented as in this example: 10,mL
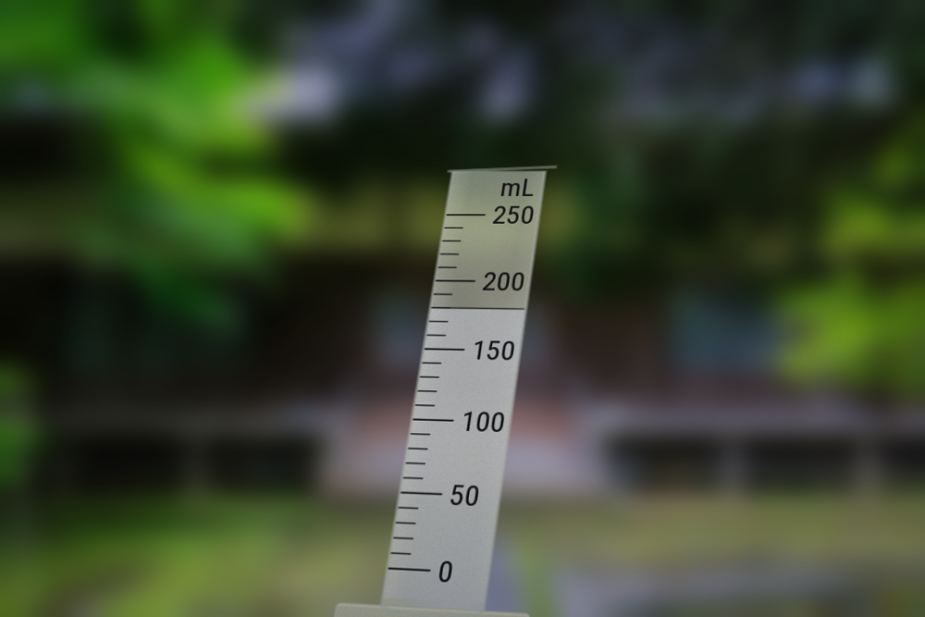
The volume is 180,mL
